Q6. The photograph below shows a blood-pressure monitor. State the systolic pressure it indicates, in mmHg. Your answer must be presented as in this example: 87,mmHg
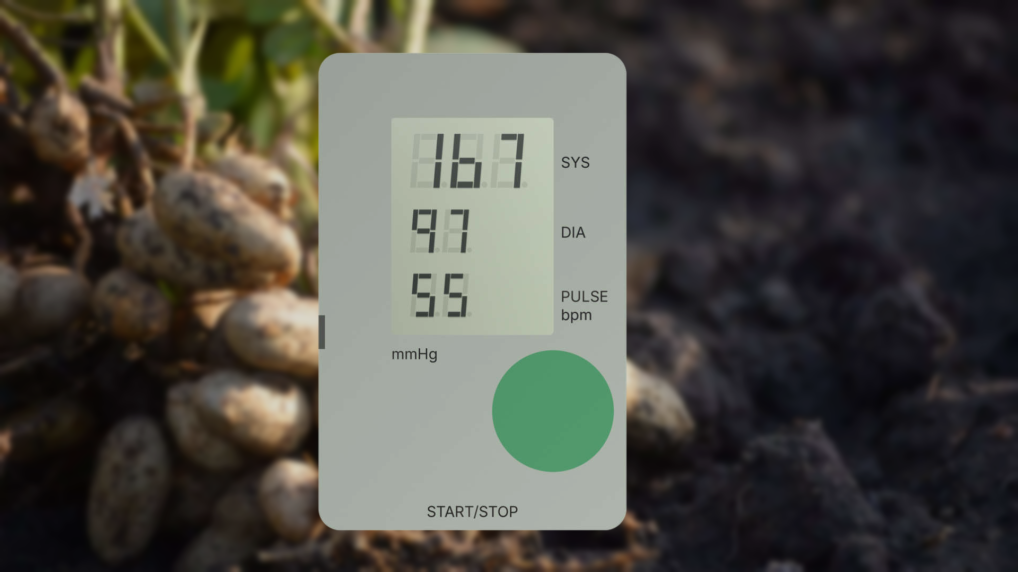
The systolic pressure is 167,mmHg
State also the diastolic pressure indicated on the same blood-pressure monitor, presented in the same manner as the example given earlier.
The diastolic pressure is 97,mmHg
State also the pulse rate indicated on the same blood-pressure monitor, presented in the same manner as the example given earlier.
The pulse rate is 55,bpm
